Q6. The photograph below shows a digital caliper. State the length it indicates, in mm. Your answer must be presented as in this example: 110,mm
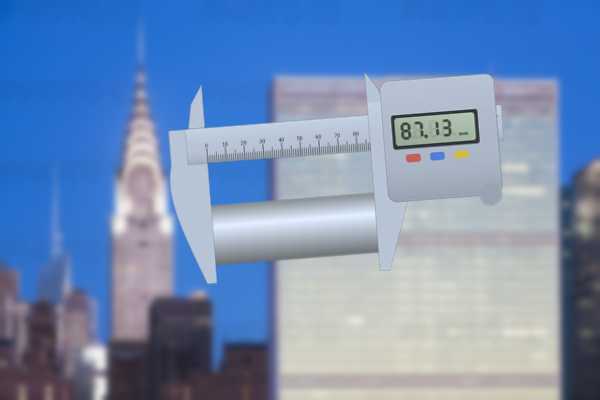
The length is 87.13,mm
